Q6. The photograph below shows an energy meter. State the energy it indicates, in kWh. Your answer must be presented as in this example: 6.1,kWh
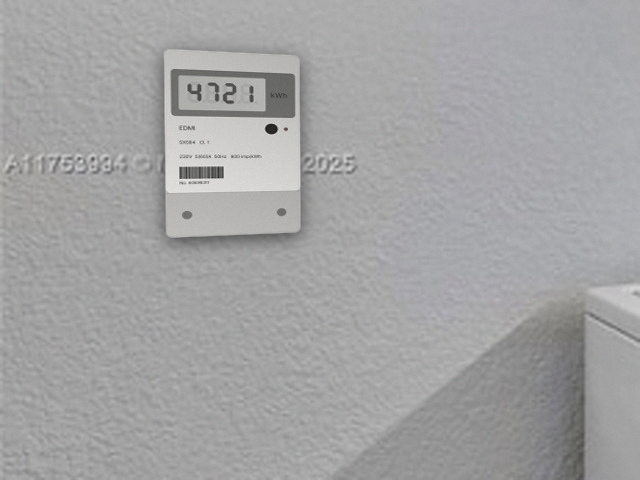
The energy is 4721,kWh
